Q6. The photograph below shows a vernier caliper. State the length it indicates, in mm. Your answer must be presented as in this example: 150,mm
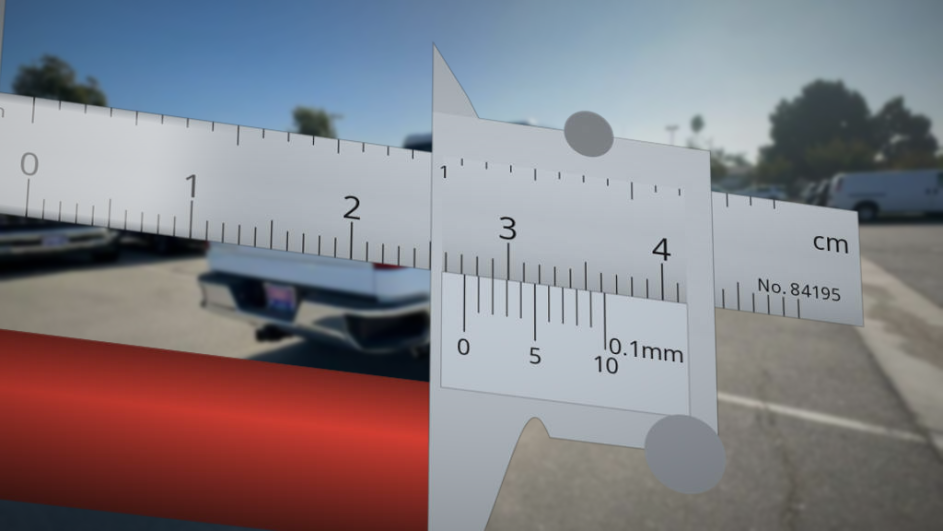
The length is 27.2,mm
